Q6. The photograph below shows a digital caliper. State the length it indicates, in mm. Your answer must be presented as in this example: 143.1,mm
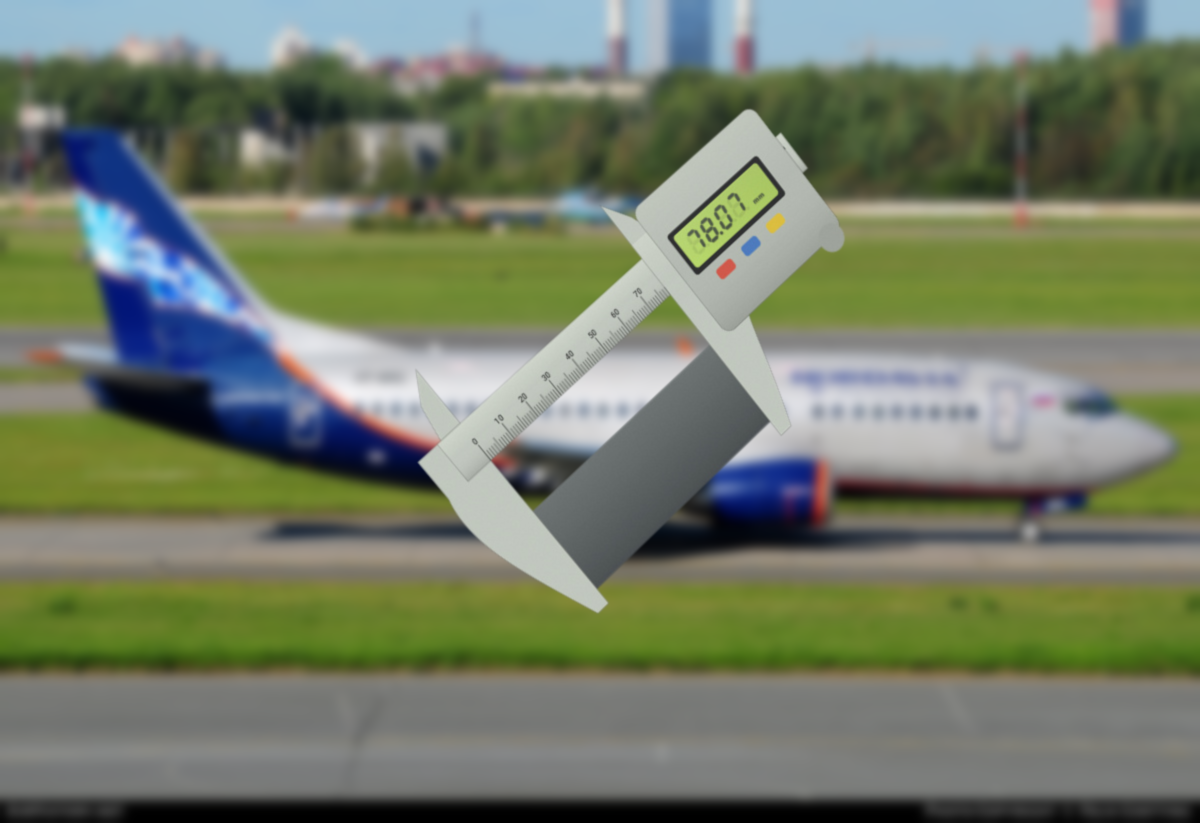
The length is 78.07,mm
